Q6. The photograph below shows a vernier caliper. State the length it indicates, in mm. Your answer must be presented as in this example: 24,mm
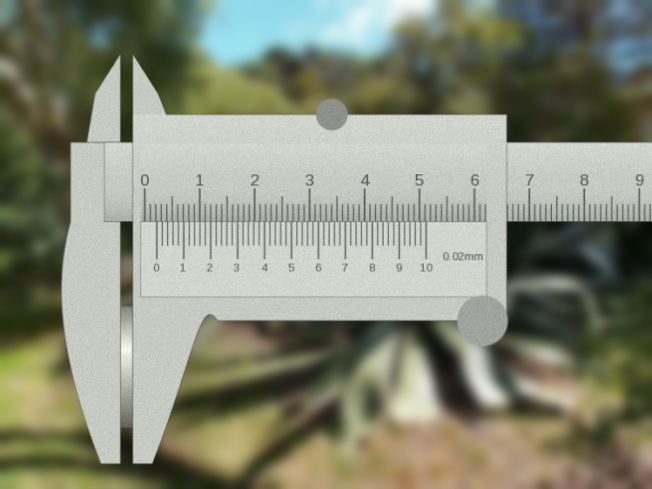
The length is 2.2,mm
